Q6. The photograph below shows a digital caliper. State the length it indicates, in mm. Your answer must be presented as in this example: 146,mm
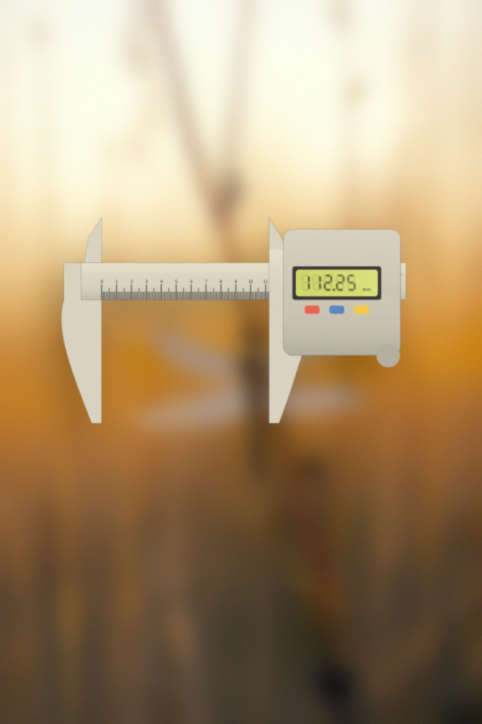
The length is 112.25,mm
